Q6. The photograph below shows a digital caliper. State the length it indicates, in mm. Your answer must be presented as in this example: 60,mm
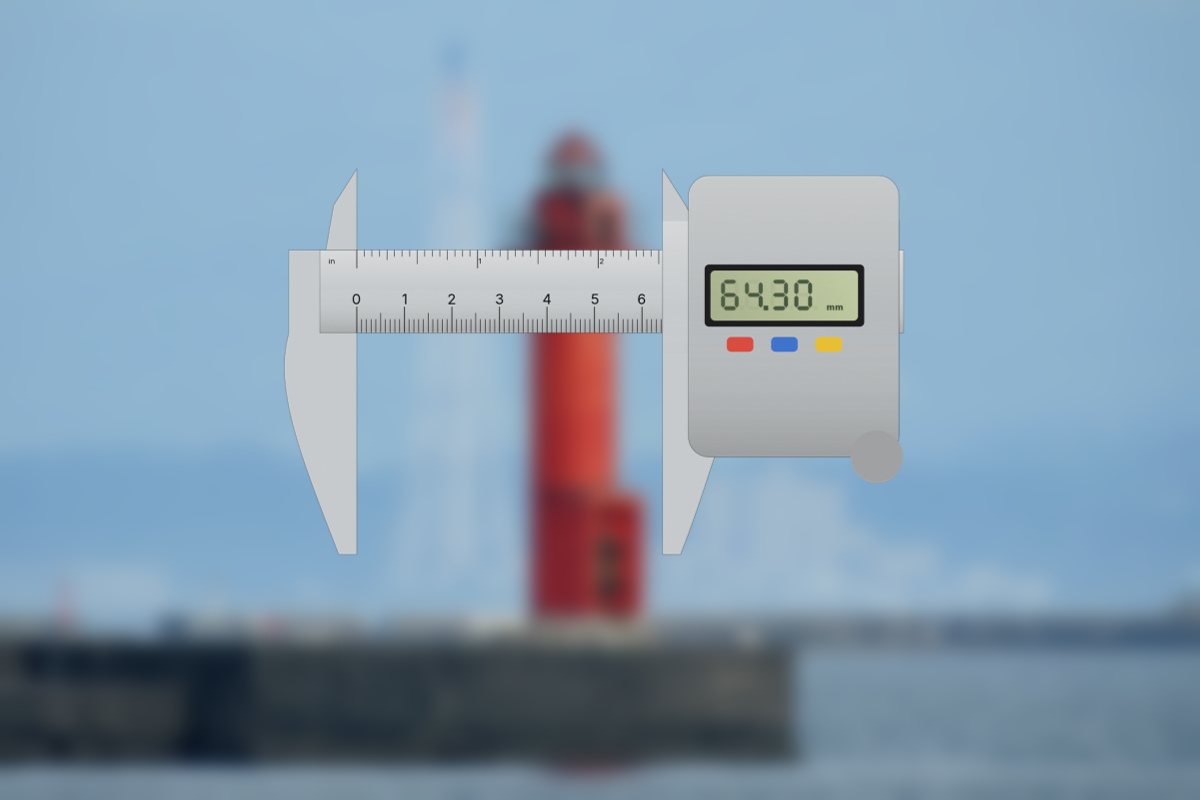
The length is 64.30,mm
